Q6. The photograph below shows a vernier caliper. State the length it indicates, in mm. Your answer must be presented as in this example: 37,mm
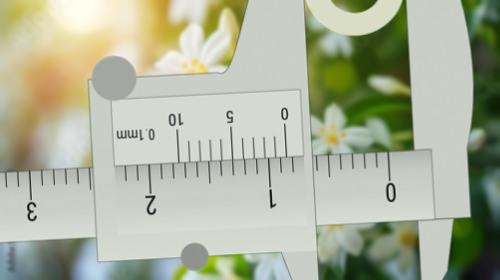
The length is 8.5,mm
